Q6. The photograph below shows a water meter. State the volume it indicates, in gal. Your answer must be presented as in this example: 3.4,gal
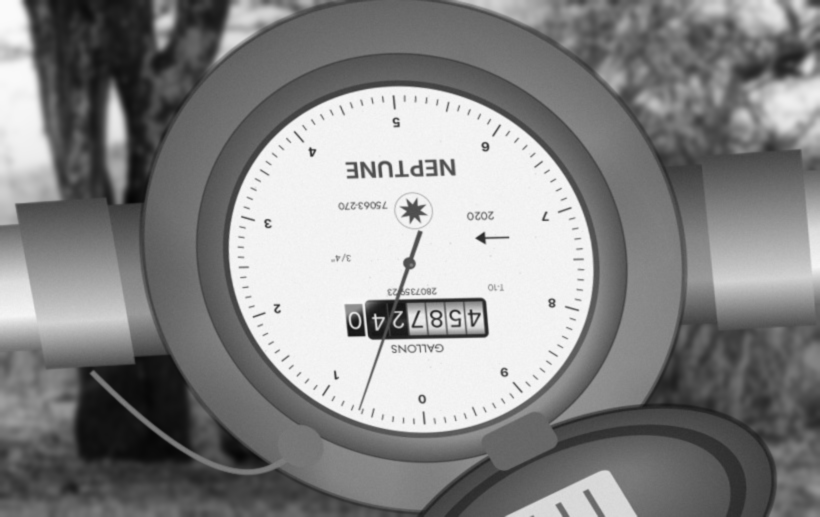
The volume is 4587240.6,gal
